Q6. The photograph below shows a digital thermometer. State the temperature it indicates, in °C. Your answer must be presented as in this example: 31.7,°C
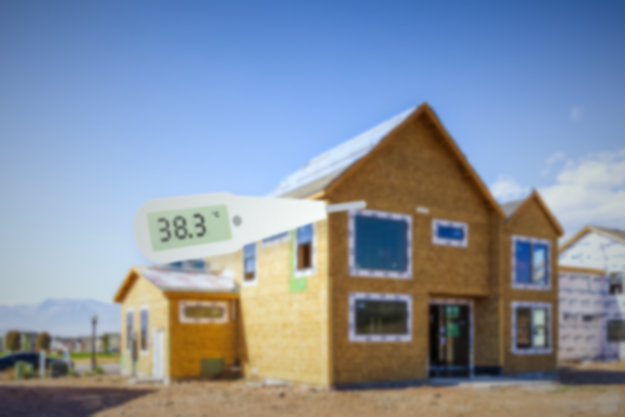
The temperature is 38.3,°C
